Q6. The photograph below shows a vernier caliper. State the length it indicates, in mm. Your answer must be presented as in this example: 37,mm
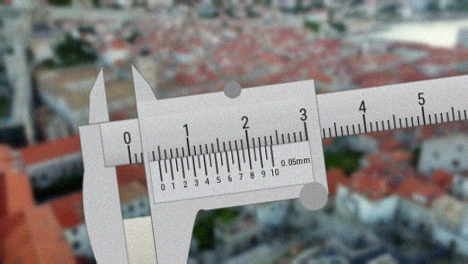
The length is 4.8,mm
